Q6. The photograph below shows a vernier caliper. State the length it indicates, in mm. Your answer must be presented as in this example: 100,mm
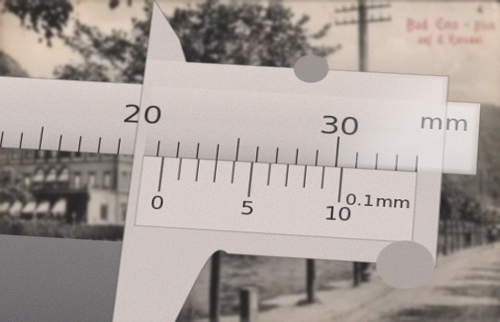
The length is 21.3,mm
